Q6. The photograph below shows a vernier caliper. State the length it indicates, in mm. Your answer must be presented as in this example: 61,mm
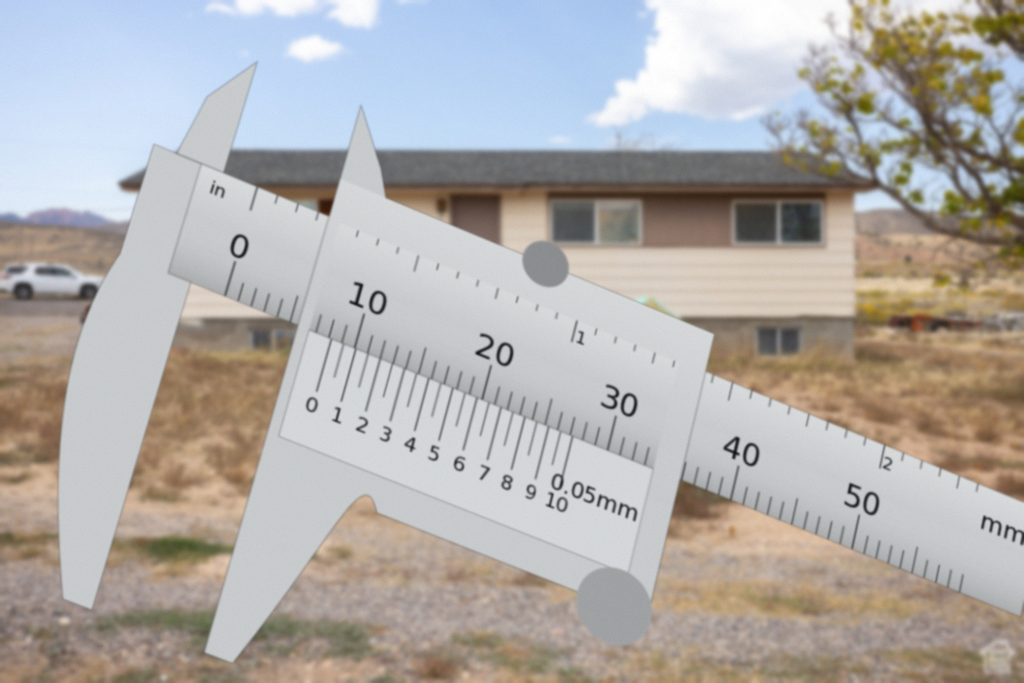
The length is 8.2,mm
